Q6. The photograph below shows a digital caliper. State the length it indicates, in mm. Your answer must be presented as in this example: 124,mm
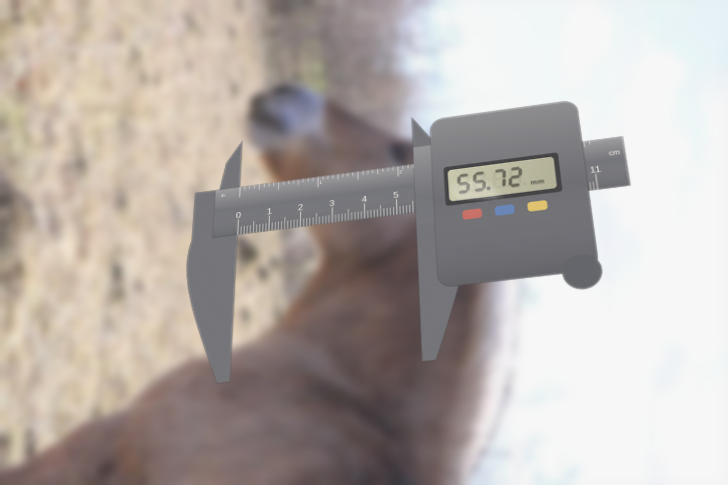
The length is 55.72,mm
